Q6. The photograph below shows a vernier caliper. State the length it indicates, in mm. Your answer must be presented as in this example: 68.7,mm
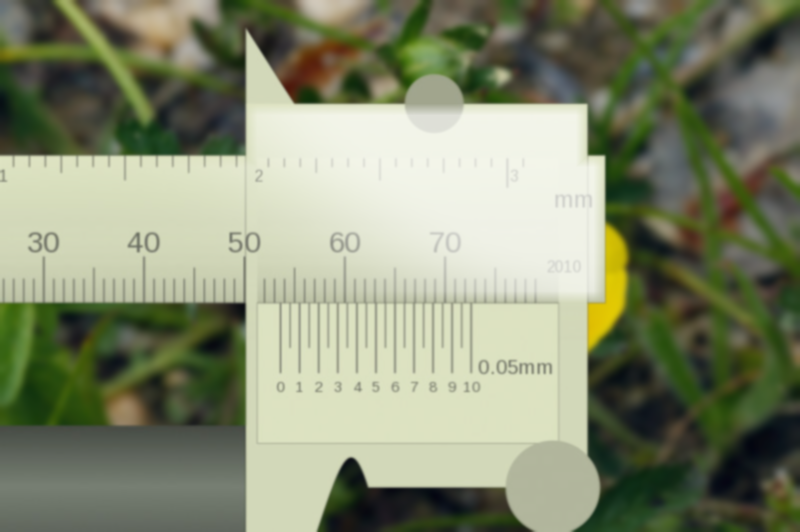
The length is 53.6,mm
